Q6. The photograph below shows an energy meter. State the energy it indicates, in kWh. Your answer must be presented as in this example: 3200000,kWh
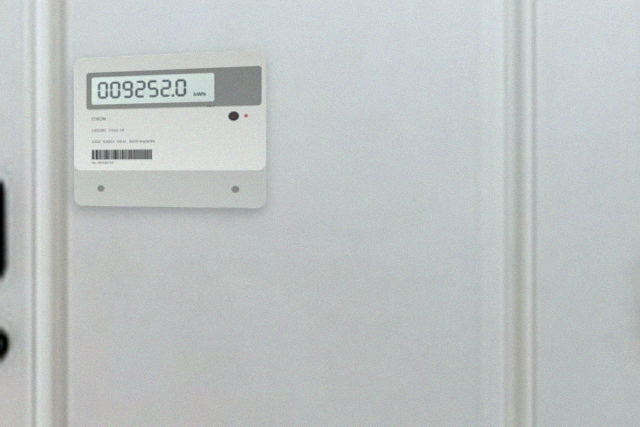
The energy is 9252.0,kWh
